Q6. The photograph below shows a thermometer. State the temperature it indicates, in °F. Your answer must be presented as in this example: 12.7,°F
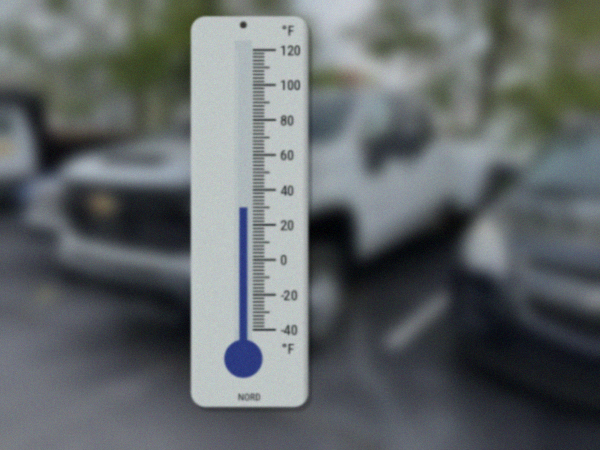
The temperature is 30,°F
